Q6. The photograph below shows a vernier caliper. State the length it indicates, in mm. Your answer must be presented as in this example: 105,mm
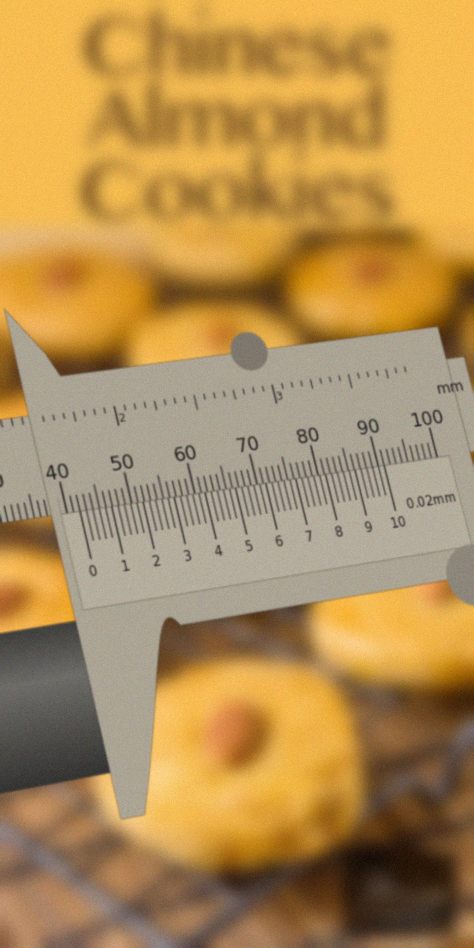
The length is 42.0,mm
